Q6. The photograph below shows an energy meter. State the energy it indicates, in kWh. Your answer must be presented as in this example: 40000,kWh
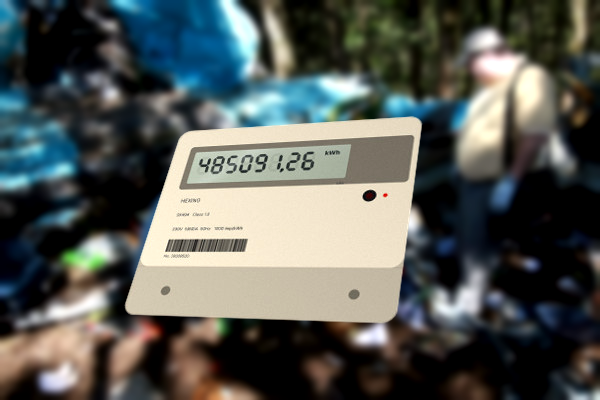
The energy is 485091.26,kWh
